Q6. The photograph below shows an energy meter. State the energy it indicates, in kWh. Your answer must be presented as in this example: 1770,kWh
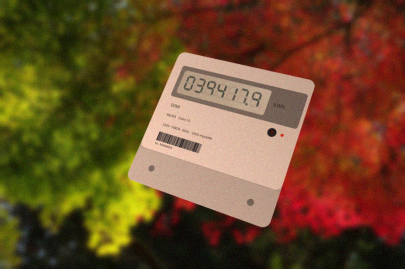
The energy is 39417.9,kWh
